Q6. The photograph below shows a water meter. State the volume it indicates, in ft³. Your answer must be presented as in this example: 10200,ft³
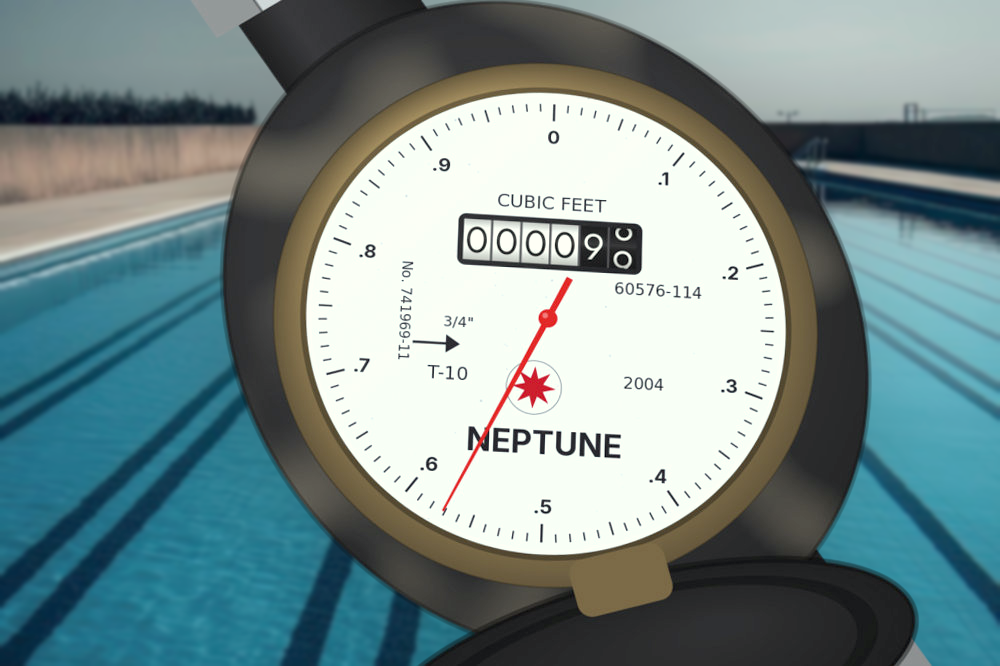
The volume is 98.57,ft³
